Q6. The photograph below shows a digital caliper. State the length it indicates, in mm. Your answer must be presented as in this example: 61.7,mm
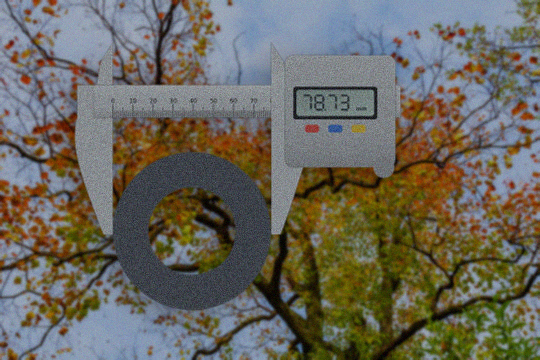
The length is 78.73,mm
